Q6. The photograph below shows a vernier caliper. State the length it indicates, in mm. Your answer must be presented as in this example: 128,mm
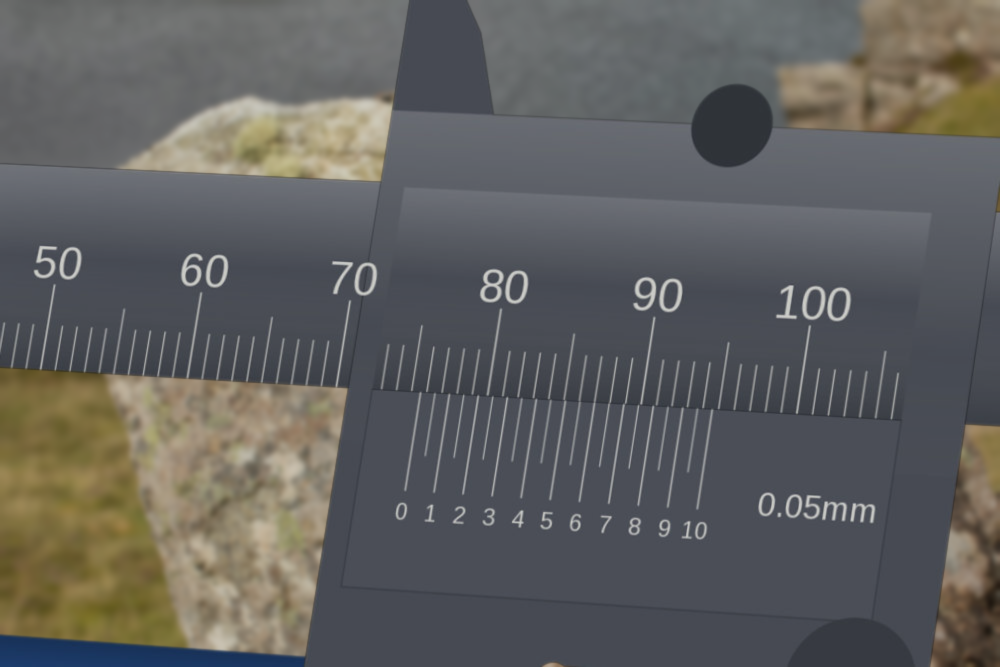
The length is 75.6,mm
